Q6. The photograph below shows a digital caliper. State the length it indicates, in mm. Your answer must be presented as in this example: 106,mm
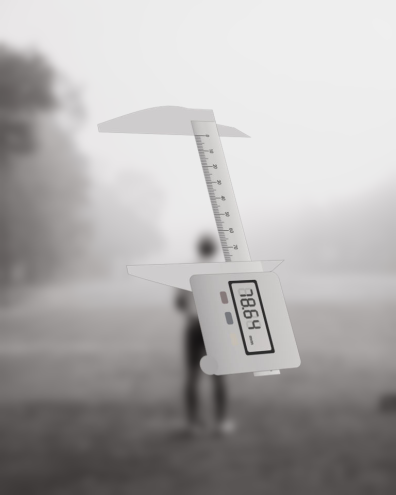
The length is 78.64,mm
